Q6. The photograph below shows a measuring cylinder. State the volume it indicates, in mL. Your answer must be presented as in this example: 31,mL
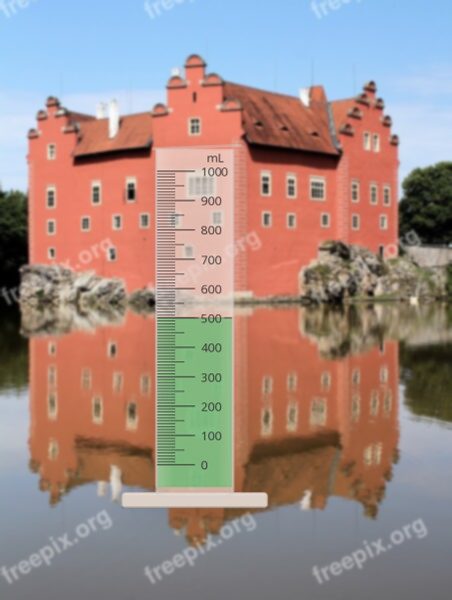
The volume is 500,mL
